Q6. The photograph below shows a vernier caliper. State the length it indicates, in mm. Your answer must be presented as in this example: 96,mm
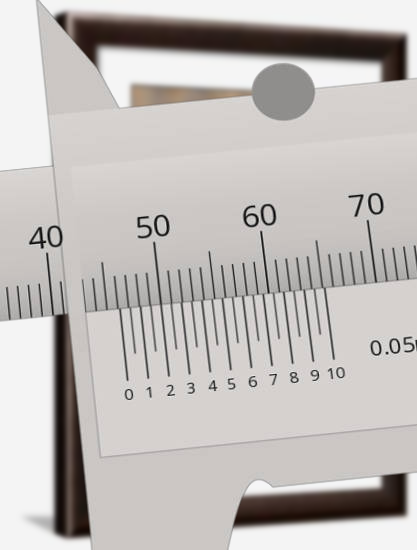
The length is 46.2,mm
